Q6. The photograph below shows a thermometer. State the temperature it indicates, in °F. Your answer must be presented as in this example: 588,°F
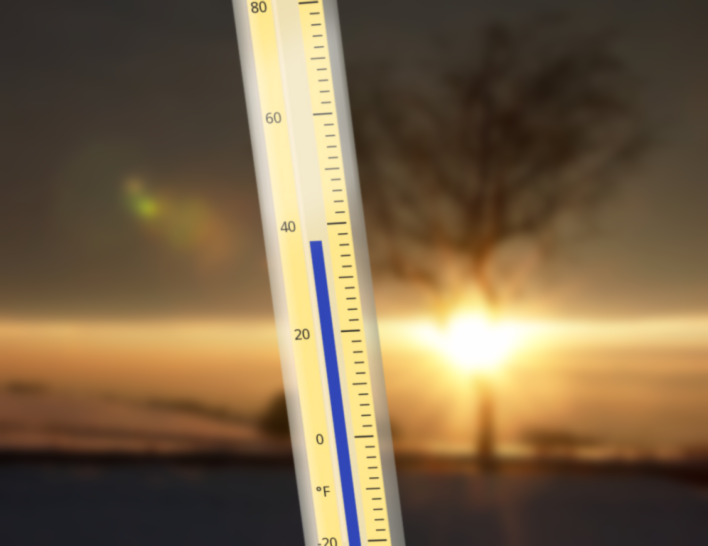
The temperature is 37,°F
